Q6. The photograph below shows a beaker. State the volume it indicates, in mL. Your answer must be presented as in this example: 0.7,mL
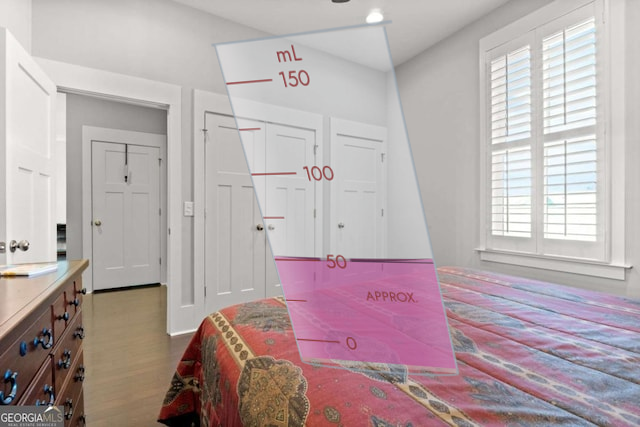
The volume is 50,mL
